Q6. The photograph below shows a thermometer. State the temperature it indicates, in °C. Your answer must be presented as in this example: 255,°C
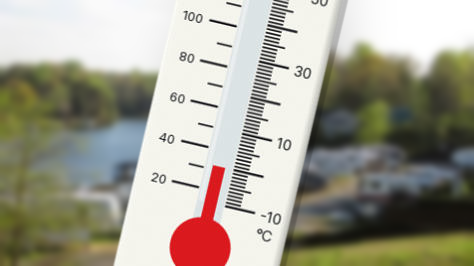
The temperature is 0,°C
